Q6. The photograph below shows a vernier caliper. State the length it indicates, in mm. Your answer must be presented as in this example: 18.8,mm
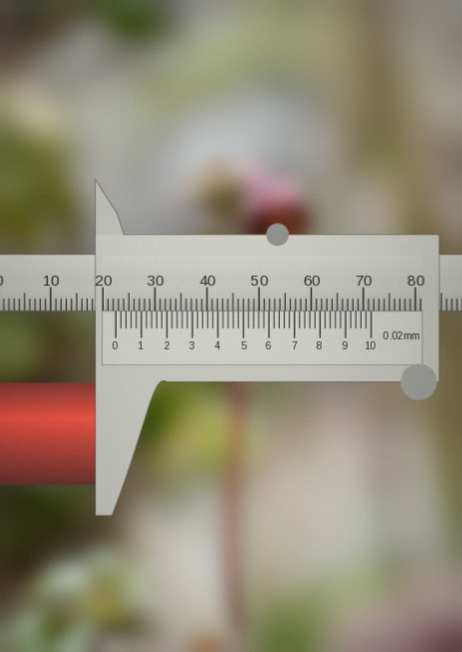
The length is 22.5,mm
